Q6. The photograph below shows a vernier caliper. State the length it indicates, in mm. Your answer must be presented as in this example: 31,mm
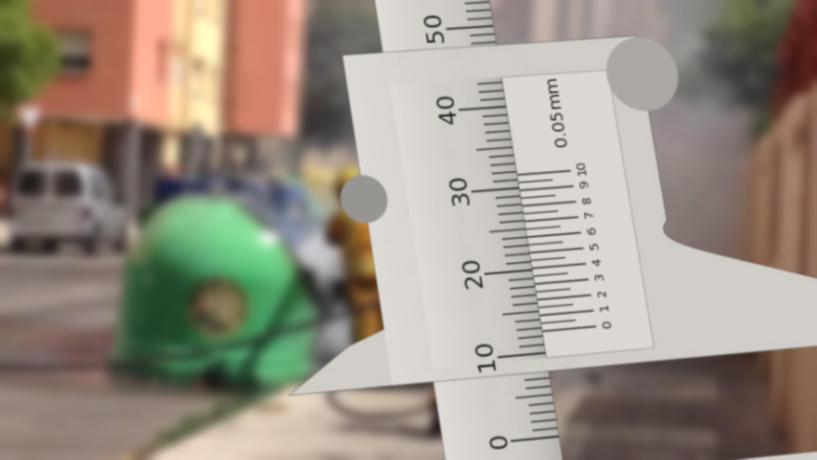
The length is 12.6,mm
